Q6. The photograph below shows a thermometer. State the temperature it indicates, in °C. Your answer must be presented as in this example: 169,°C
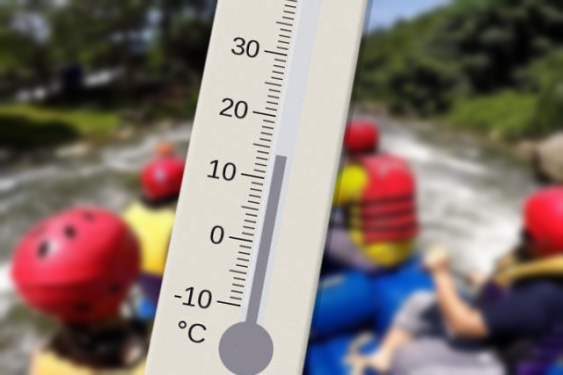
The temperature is 14,°C
